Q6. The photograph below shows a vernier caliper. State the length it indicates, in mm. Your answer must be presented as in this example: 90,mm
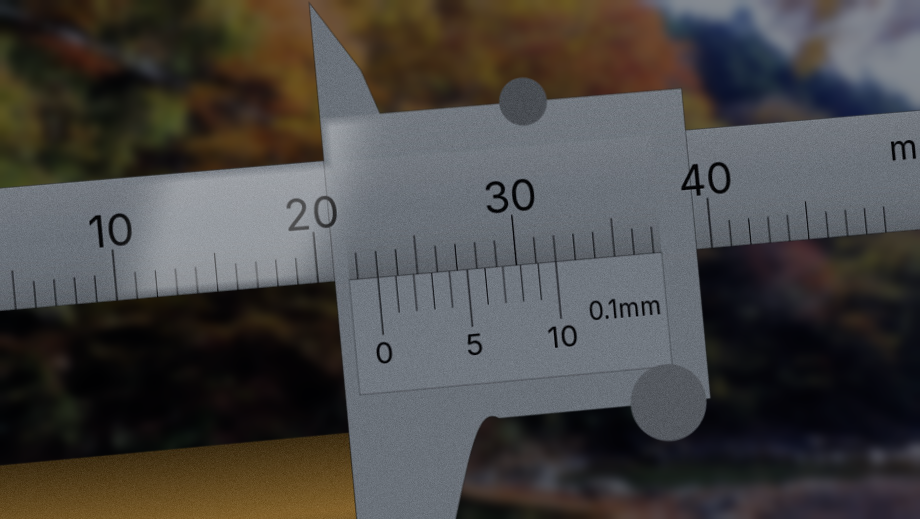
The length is 23.0,mm
